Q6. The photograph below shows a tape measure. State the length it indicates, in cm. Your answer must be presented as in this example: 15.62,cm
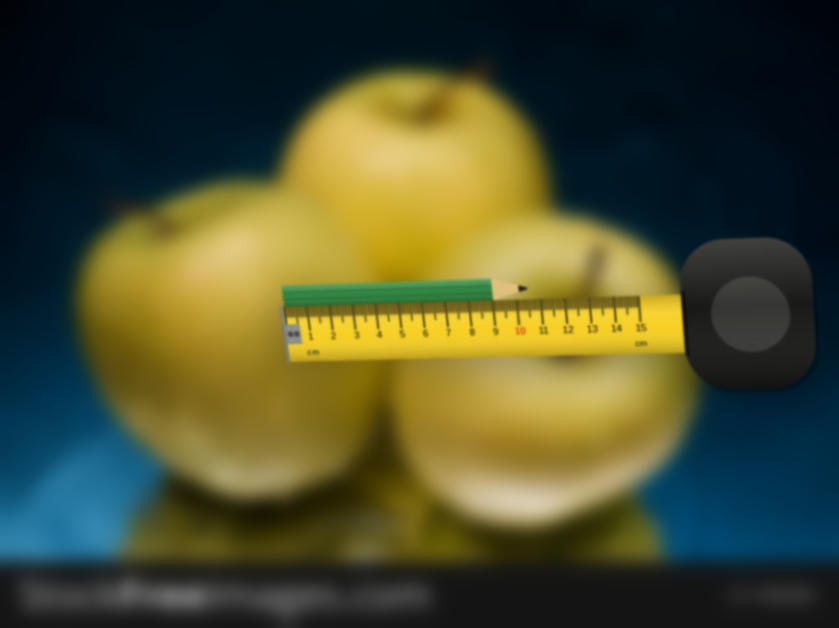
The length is 10.5,cm
